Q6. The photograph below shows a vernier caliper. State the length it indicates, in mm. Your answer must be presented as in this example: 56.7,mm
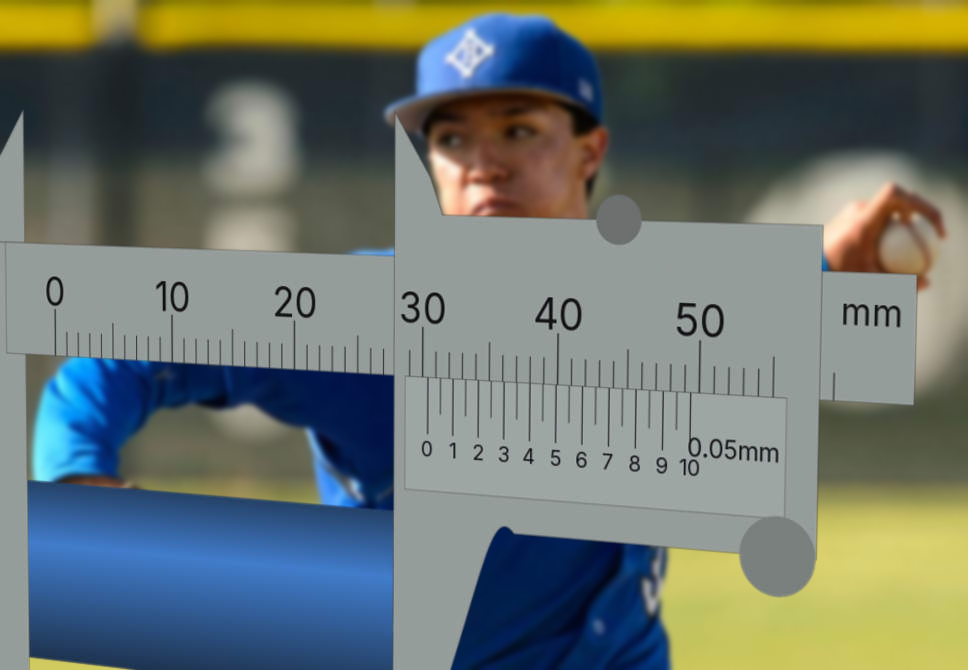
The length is 30.4,mm
